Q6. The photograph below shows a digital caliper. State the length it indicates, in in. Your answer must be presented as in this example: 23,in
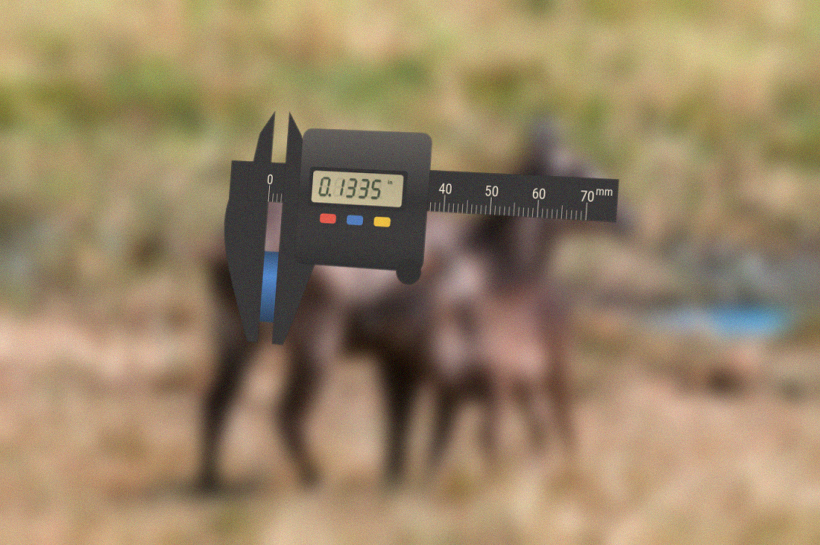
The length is 0.1335,in
